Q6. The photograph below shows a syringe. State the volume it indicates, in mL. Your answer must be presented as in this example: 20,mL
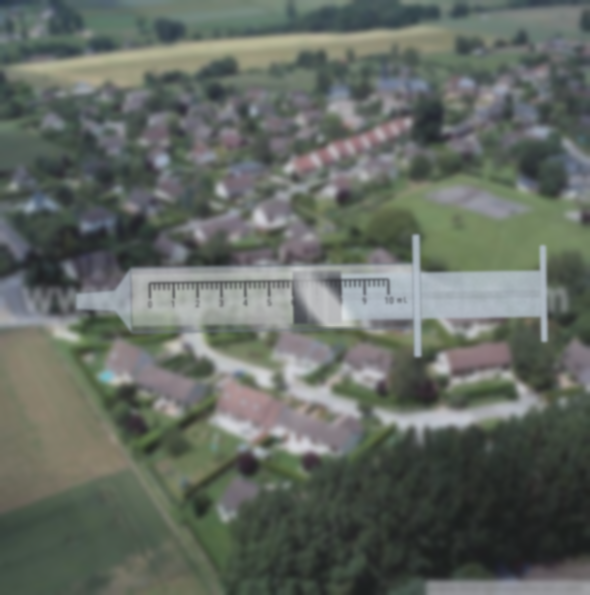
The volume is 6,mL
